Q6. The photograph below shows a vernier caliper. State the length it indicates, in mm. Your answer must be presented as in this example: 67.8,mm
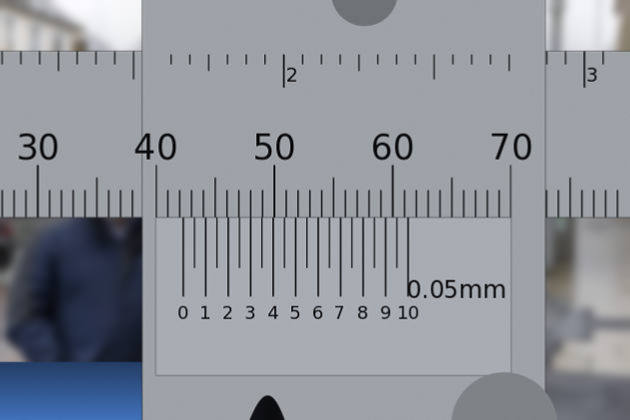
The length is 42.3,mm
